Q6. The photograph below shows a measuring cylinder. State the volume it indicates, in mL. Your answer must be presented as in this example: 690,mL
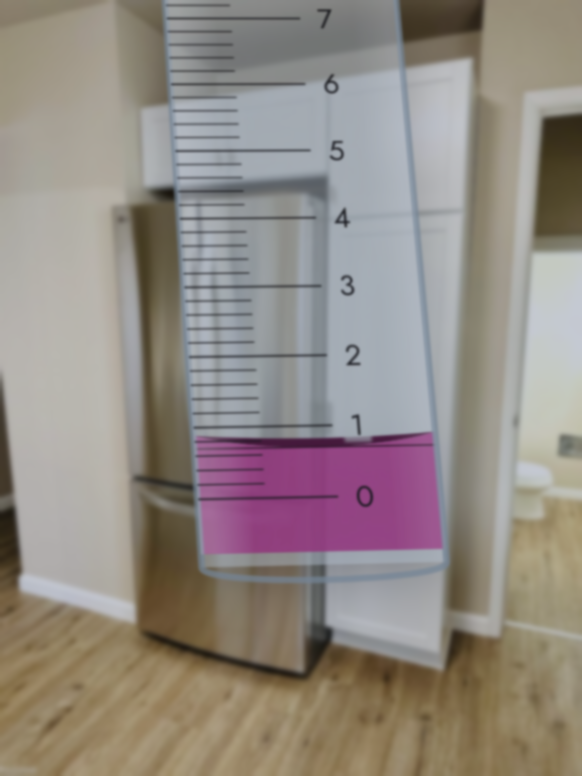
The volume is 0.7,mL
